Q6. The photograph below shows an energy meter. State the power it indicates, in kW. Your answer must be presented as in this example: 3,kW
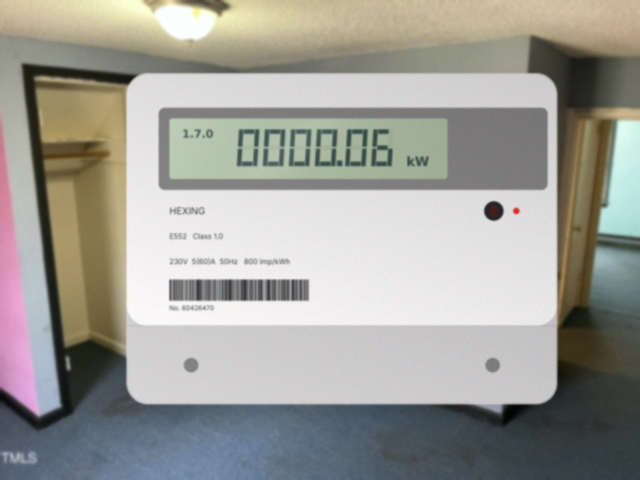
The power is 0.06,kW
